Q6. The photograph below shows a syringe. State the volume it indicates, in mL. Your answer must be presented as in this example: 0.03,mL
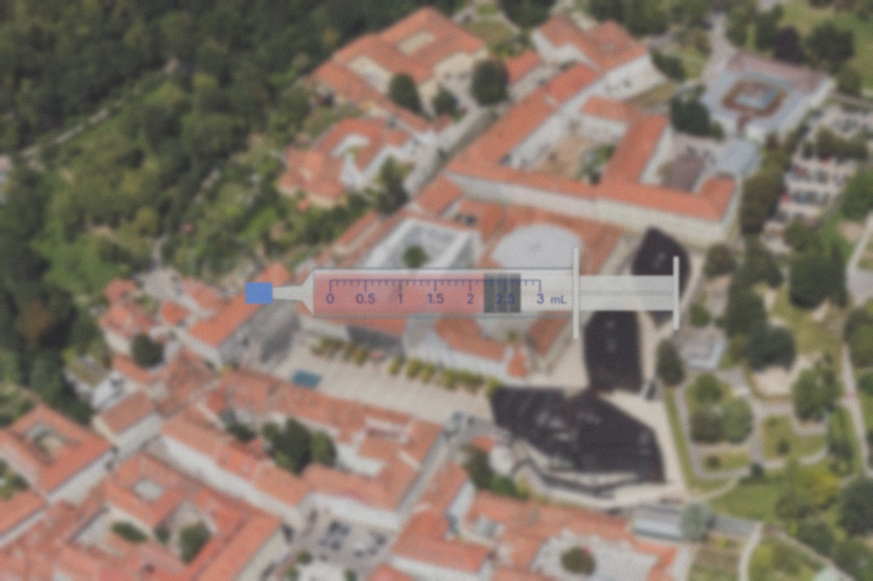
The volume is 2.2,mL
